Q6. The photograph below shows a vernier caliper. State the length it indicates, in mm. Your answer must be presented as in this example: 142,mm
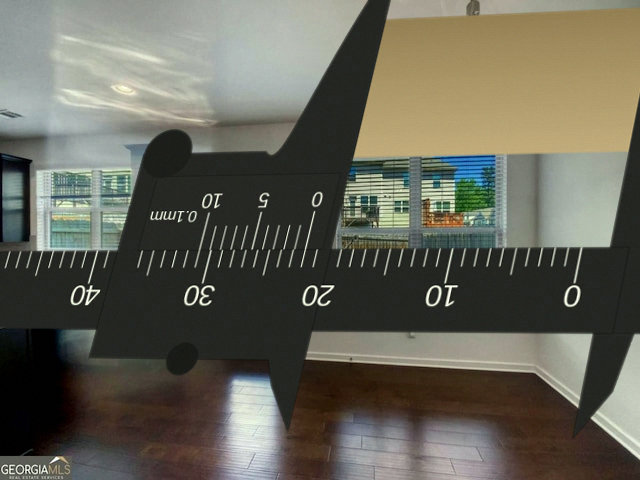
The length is 22.0,mm
